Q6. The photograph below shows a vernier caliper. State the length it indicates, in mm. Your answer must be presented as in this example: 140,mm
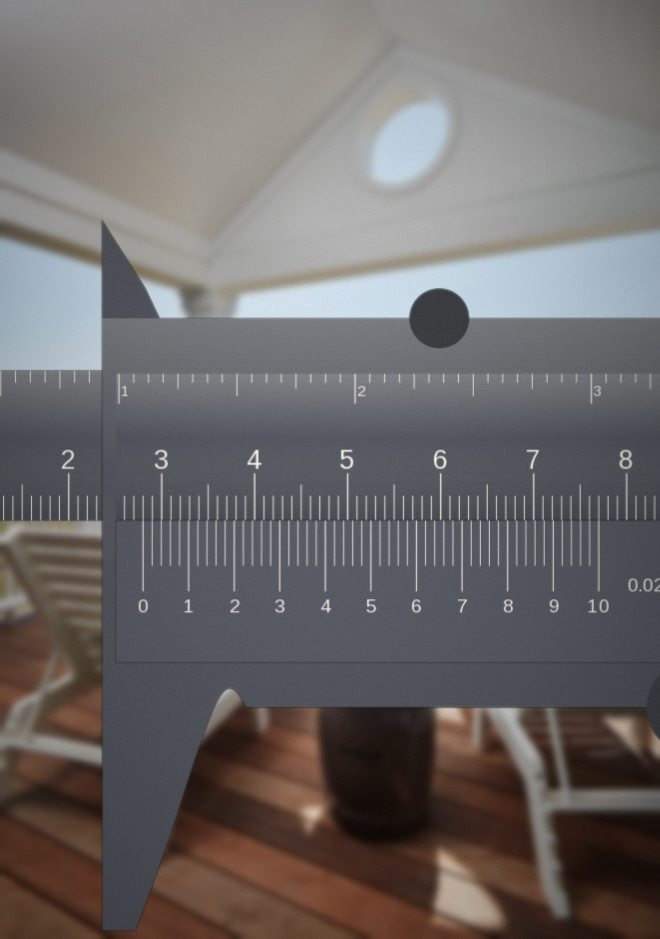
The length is 28.0,mm
